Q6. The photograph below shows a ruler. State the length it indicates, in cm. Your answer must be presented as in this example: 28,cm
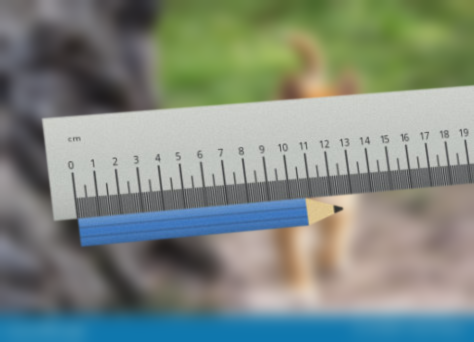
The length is 12.5,cm
